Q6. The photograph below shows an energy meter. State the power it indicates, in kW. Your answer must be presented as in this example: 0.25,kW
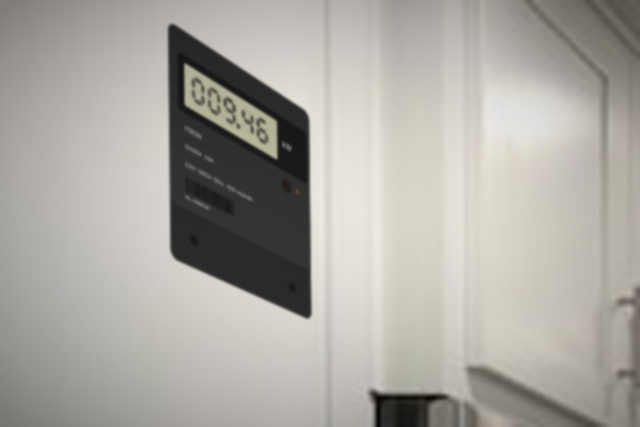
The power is 9.46,kW
